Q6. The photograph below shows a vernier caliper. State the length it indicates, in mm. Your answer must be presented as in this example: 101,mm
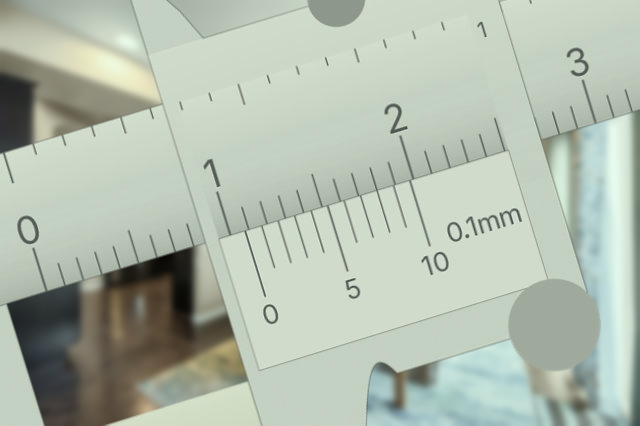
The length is 10.8,mm
